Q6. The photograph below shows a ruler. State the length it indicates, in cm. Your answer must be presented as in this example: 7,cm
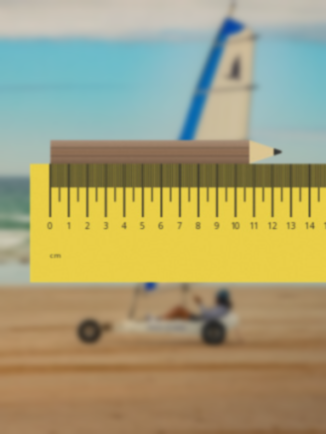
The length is 12.5,cm
